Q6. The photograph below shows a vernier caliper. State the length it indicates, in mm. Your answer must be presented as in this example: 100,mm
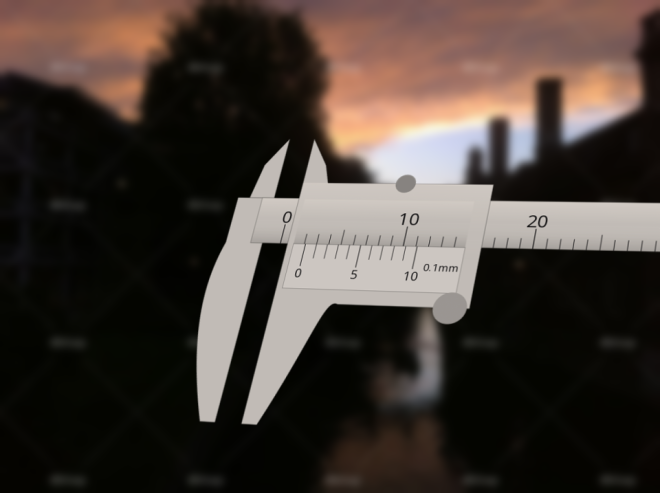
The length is 2.1,mm
